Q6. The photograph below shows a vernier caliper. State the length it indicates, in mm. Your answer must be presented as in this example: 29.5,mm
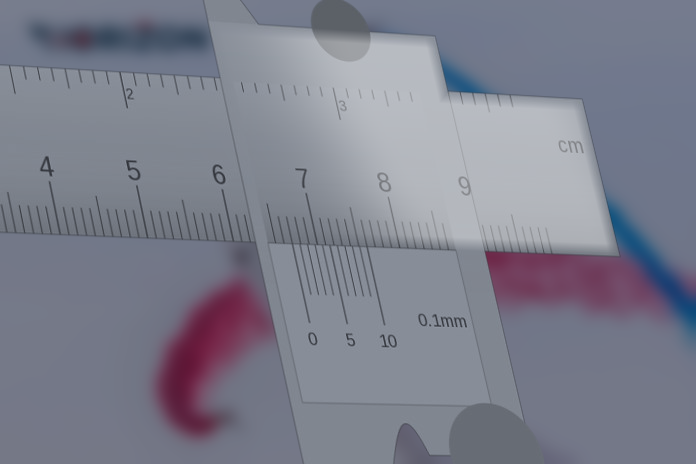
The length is 67.0,mm
